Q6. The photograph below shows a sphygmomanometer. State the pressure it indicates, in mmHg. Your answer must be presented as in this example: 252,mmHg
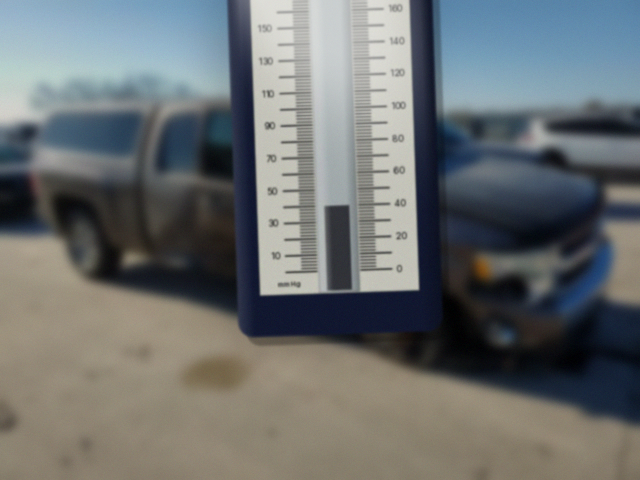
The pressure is 40,mmHg
